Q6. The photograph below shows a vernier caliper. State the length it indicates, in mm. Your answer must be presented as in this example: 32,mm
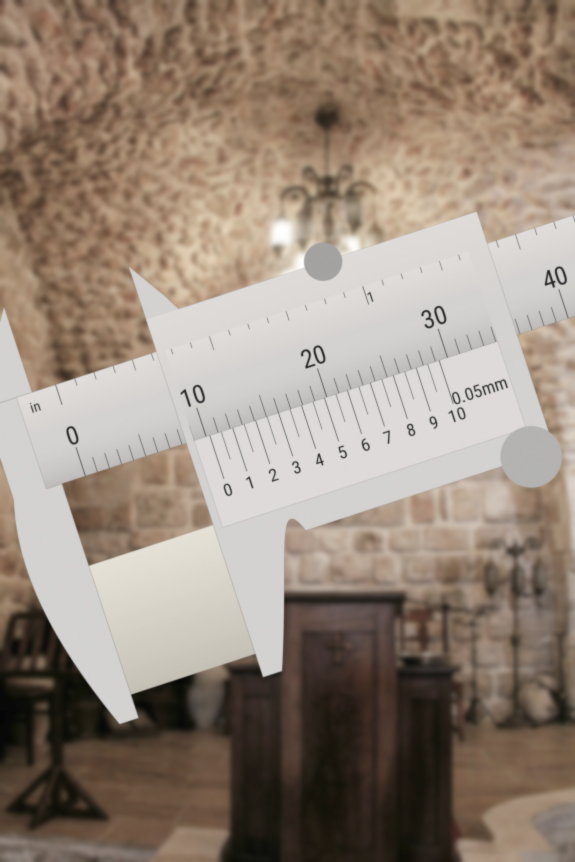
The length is 10.3,mm
